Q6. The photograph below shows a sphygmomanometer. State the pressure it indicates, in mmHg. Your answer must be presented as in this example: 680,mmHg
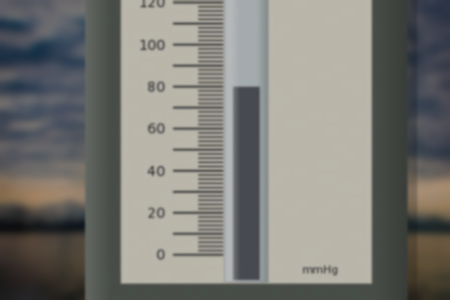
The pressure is 80,mmHg
